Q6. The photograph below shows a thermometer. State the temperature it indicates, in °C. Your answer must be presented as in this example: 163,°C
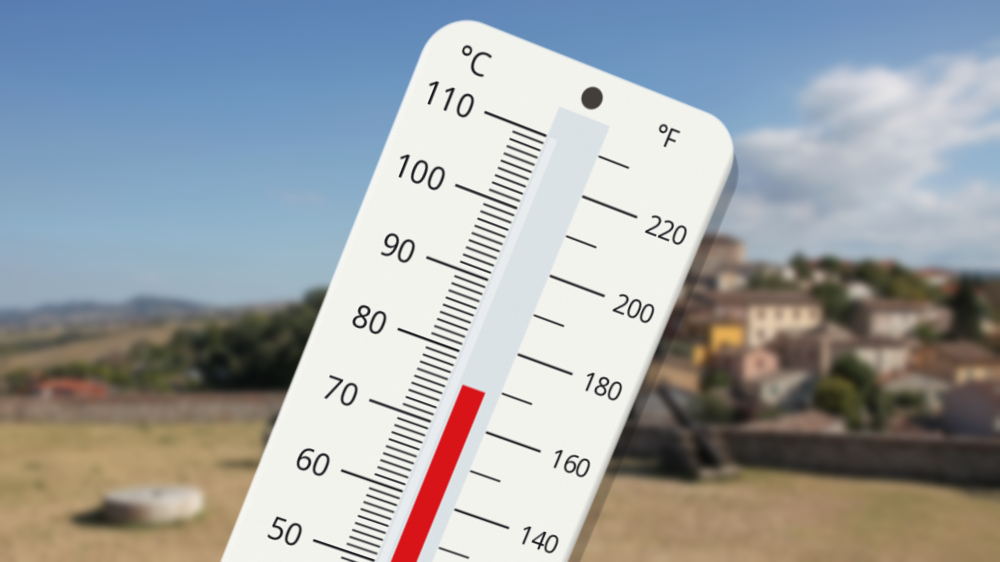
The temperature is 76,°C
